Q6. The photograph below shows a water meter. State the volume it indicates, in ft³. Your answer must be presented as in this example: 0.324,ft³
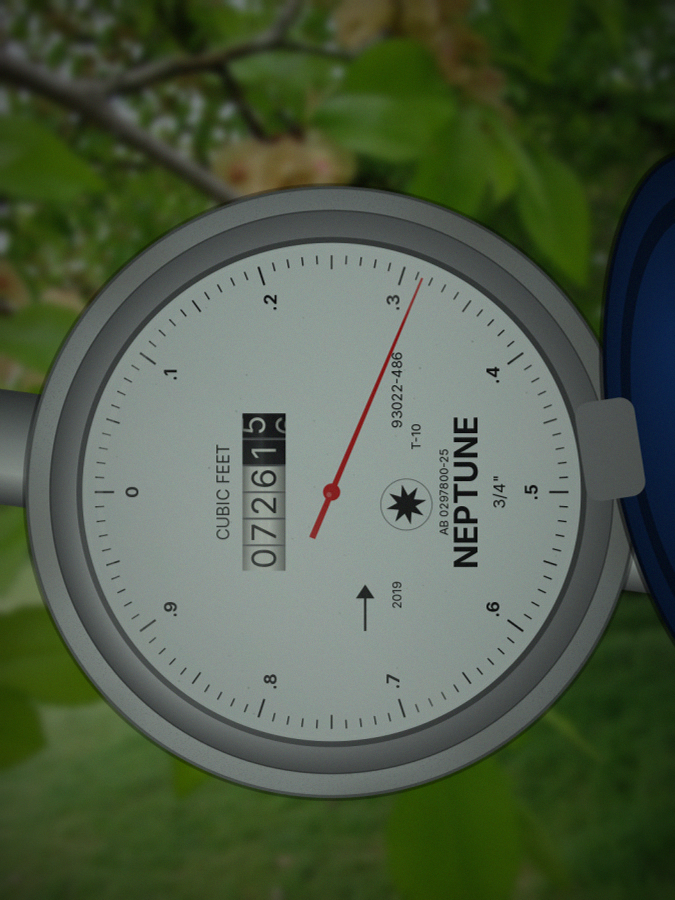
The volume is 72615.31,ft³
